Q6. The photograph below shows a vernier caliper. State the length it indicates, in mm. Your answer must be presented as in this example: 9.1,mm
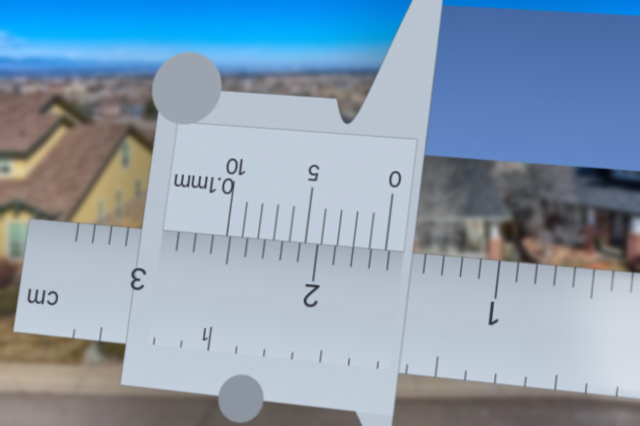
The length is 16.2,mm
